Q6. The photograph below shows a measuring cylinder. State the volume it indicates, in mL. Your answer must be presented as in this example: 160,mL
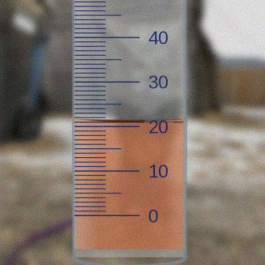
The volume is 21,mL
